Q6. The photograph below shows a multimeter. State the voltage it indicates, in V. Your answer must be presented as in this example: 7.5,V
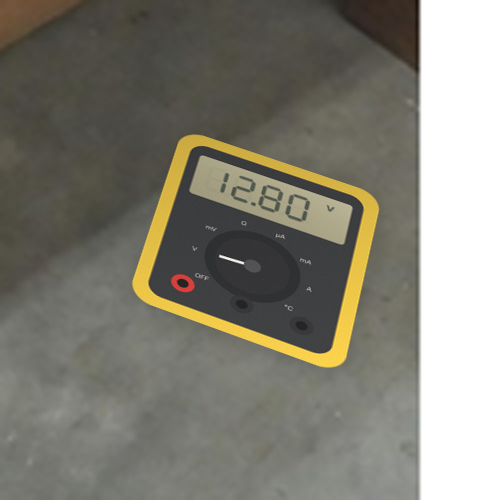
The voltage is 12.80,V
